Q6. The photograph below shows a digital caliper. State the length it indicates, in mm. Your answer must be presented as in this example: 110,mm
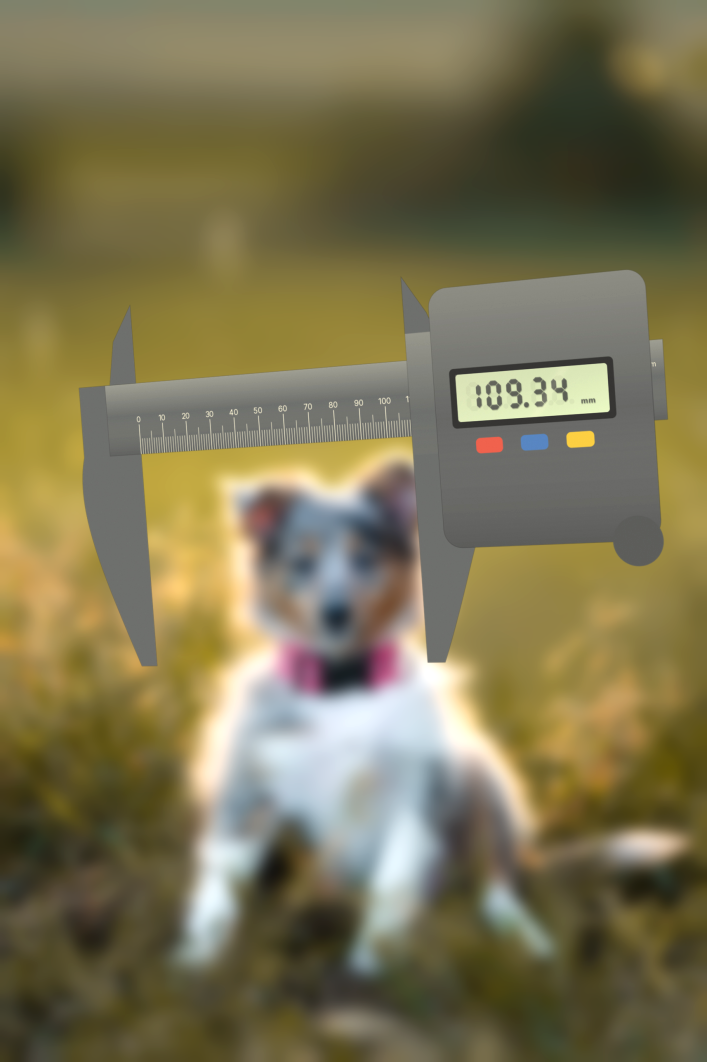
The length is 109.34,mm
